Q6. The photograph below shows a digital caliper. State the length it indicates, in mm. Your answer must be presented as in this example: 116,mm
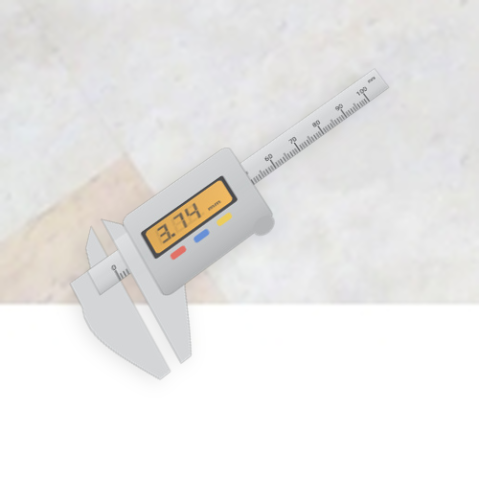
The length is 3.74,mm
